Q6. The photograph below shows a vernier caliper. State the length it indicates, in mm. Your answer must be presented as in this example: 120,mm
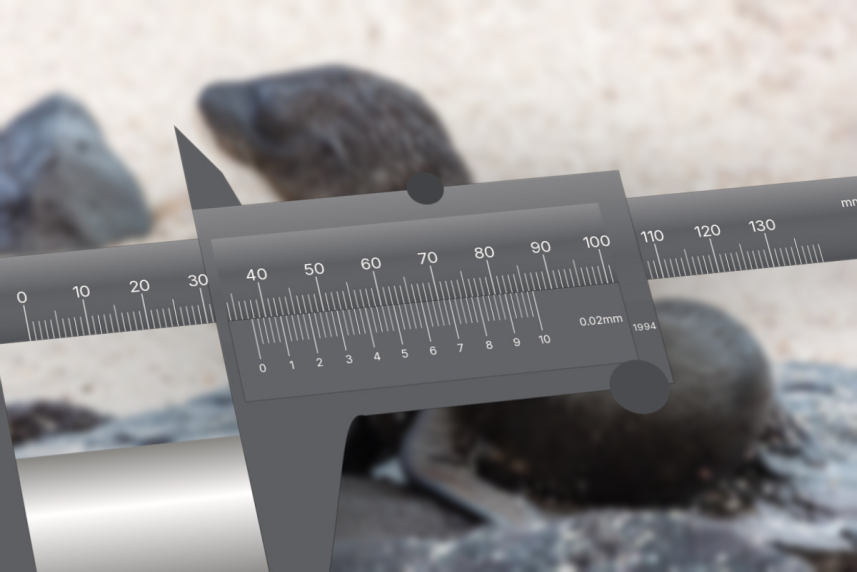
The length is 37.6,mm
